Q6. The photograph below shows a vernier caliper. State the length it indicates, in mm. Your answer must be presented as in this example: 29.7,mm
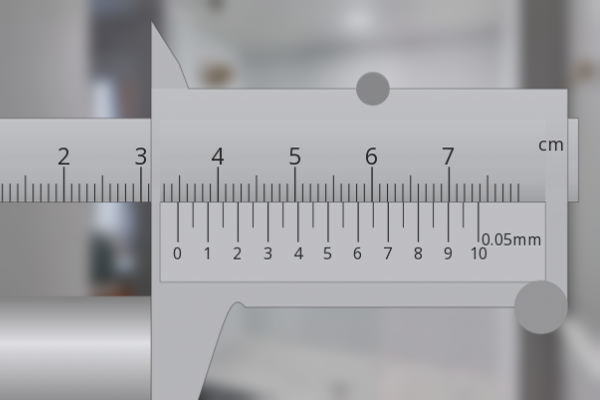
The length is 34.8,mm
